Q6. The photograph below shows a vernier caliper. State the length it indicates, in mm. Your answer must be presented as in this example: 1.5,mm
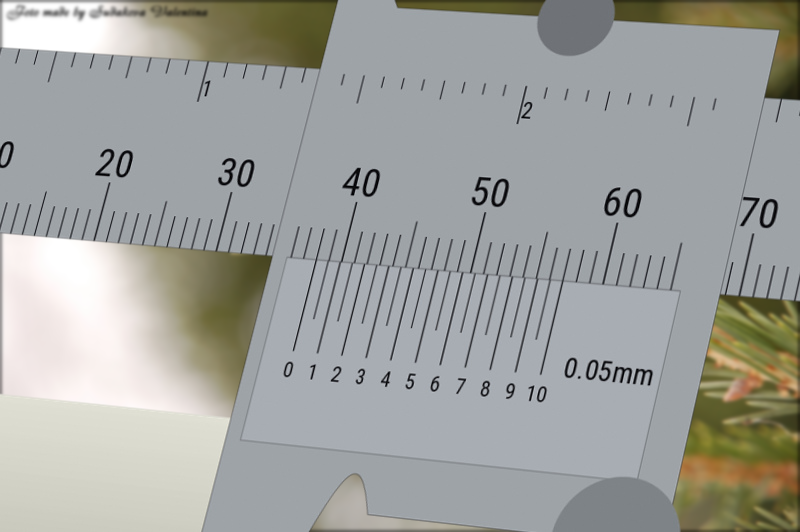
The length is 38.0,mm
